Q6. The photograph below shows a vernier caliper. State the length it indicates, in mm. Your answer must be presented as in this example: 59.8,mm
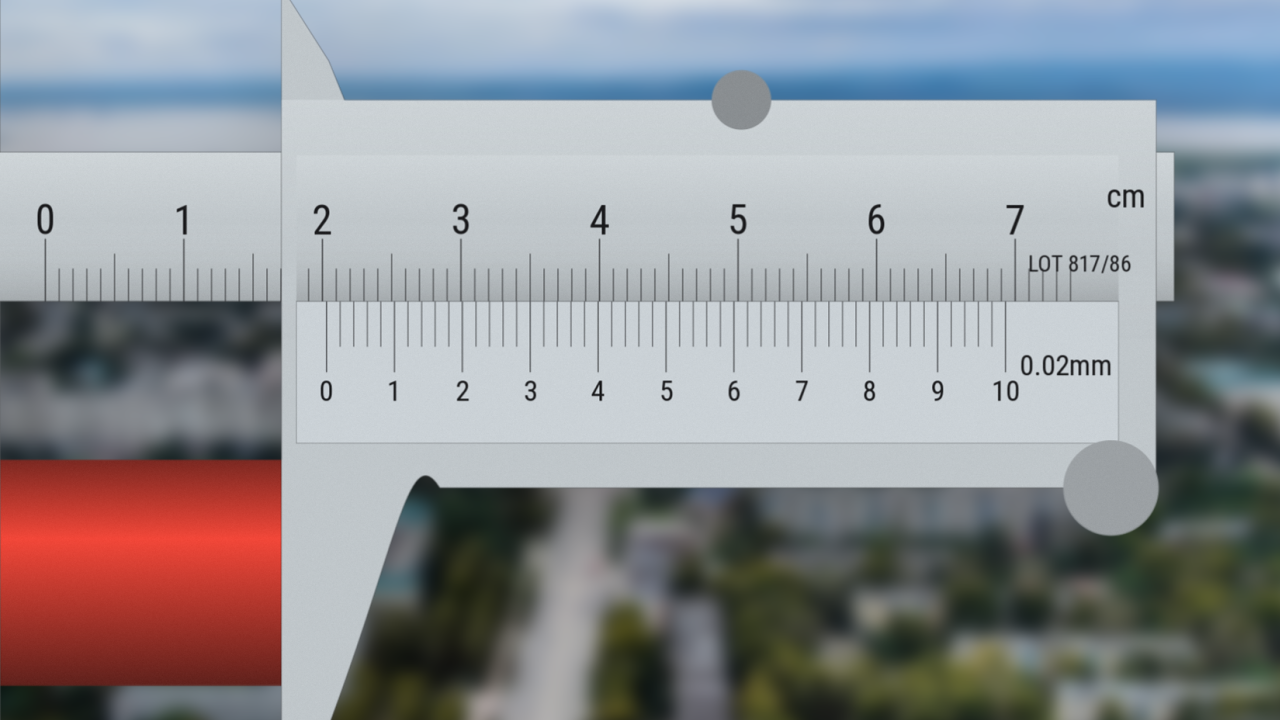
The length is 20.3,mm
